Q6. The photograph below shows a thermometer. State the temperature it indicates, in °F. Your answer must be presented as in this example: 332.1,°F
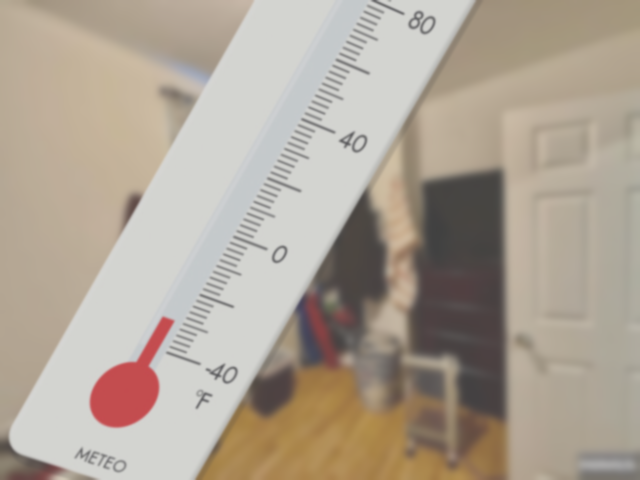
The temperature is -30,°F
